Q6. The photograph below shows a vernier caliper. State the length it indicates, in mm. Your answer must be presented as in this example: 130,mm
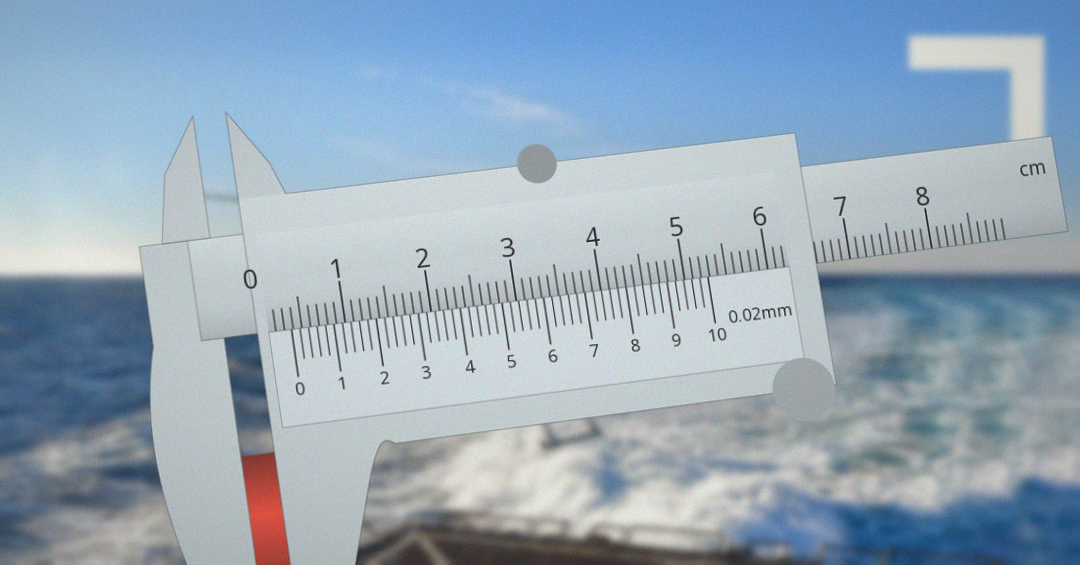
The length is 3.8,mm
